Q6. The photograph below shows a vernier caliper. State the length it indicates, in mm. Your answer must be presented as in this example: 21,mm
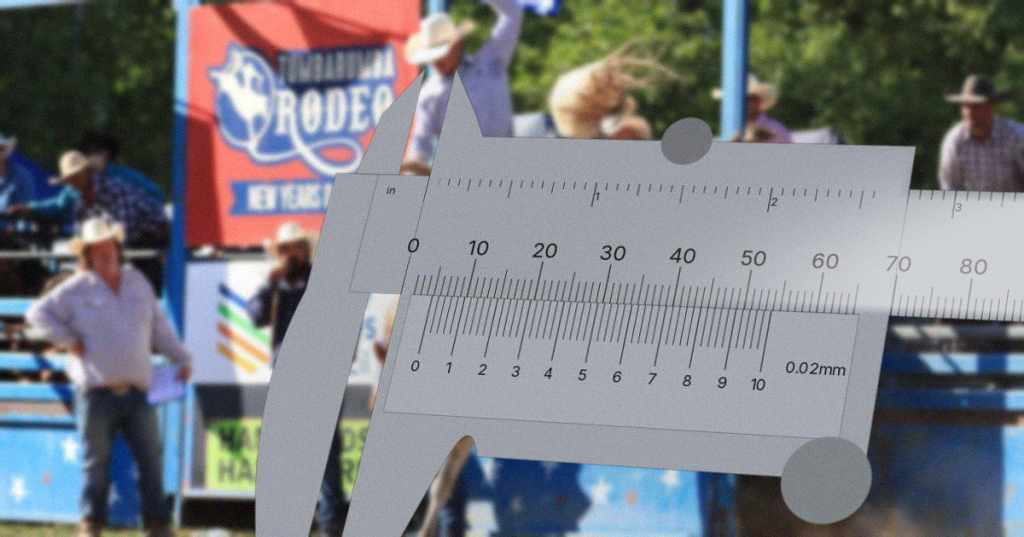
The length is 4.8,mm
